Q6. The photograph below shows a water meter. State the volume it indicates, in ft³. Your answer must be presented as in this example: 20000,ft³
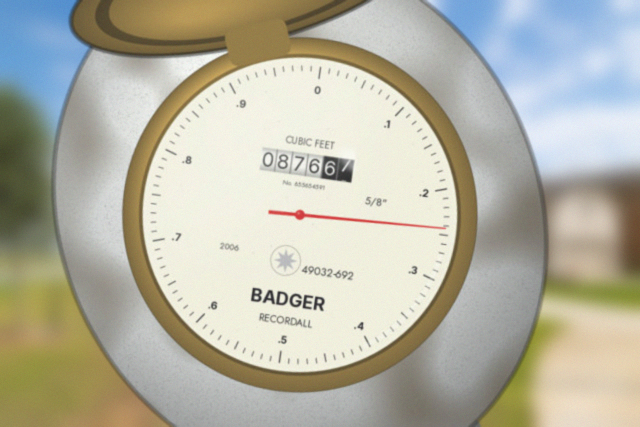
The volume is 87667.24,ft³
